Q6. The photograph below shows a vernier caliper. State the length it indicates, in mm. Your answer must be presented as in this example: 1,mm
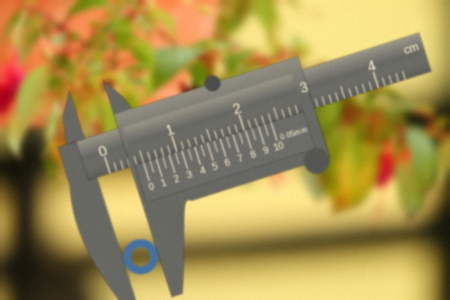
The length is 5.0,mm
